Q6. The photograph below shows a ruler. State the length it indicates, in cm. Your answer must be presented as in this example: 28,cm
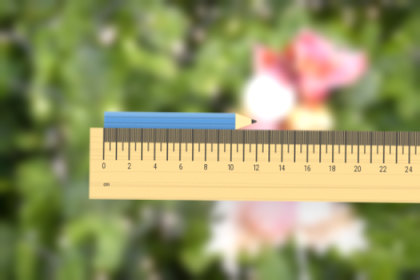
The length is 12,cm
